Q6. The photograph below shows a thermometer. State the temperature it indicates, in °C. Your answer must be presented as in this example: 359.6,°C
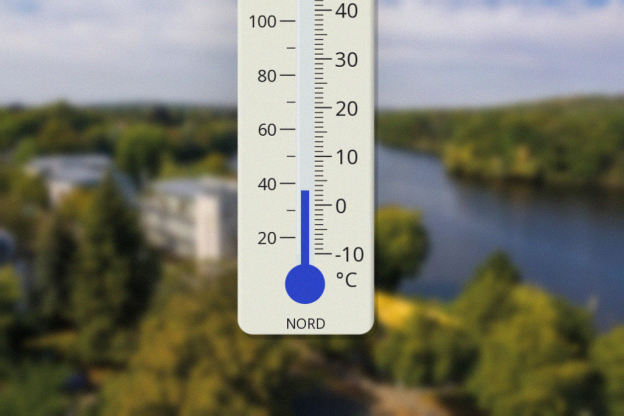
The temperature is 3,°C
